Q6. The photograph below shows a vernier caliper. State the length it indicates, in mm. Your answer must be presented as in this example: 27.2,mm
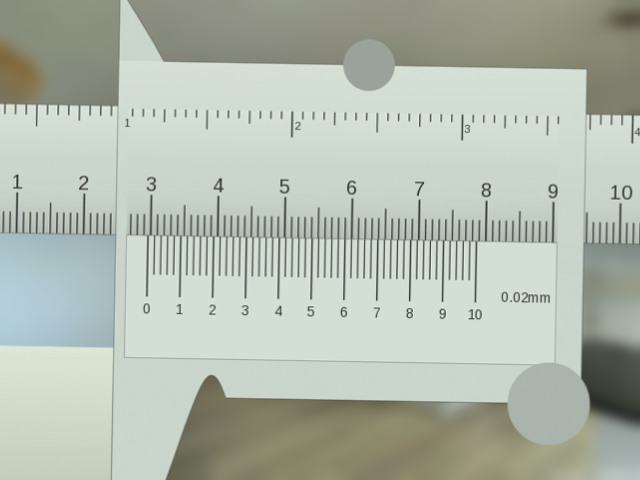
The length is 29.6,mm
